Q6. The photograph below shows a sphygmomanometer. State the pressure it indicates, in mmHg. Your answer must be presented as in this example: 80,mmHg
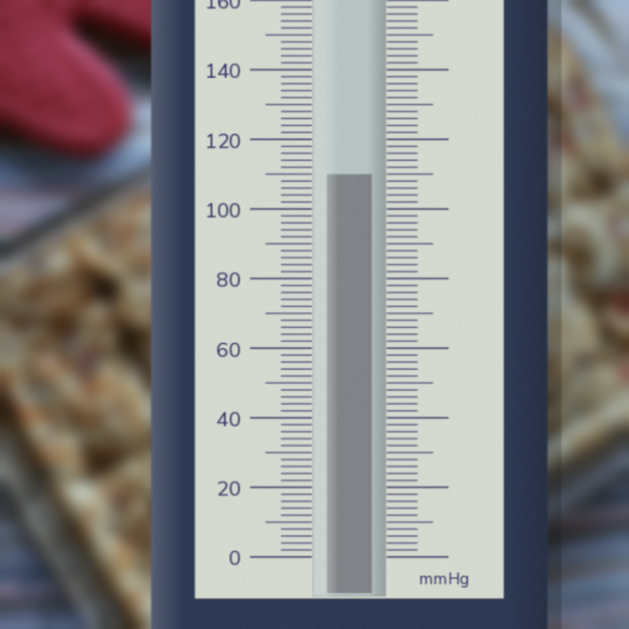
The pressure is 110,mmHg
